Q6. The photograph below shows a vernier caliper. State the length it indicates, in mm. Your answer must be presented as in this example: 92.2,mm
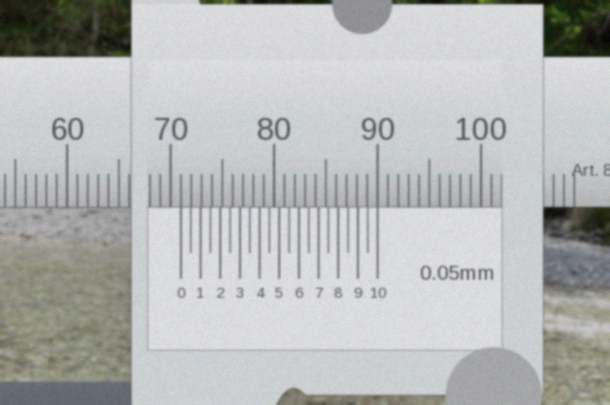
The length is 71.0,mm
